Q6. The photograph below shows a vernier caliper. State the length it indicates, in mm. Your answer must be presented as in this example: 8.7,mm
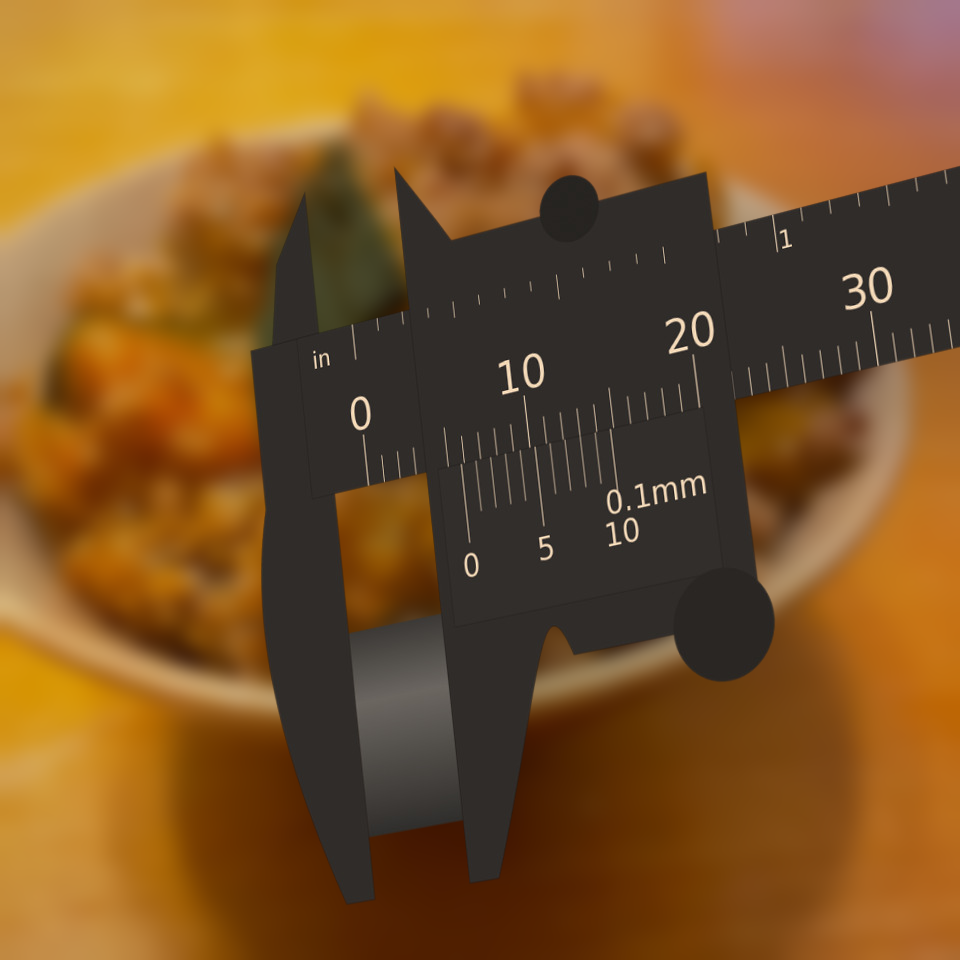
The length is 5.8,mm
